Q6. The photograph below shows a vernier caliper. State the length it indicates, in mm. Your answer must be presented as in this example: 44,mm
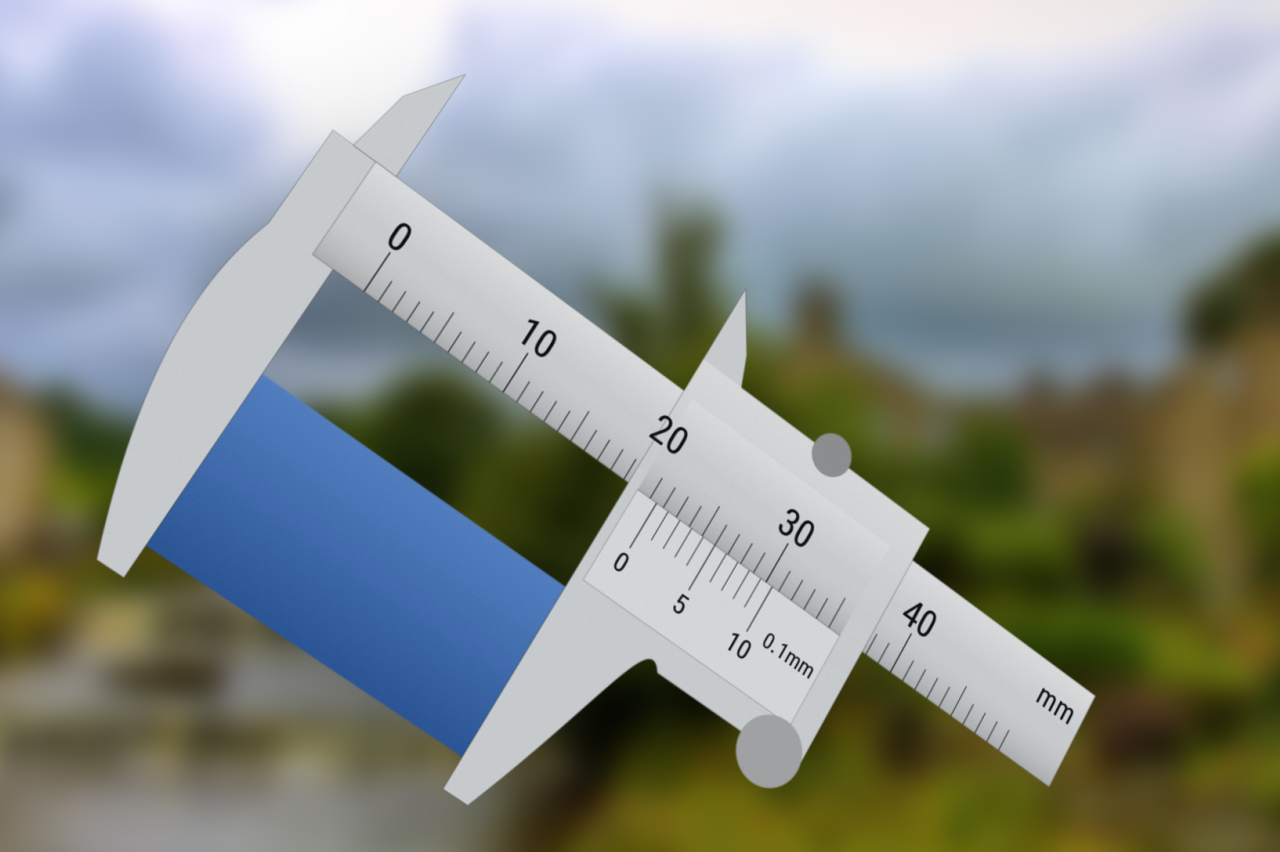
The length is 21.5,mm
